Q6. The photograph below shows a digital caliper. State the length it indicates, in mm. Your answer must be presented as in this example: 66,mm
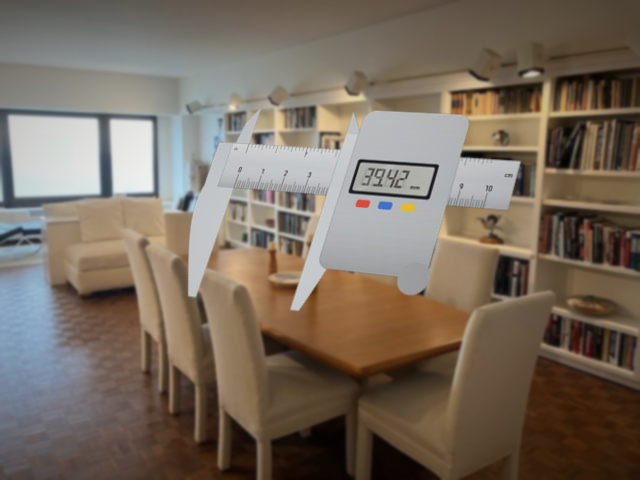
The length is 39.42,mm
